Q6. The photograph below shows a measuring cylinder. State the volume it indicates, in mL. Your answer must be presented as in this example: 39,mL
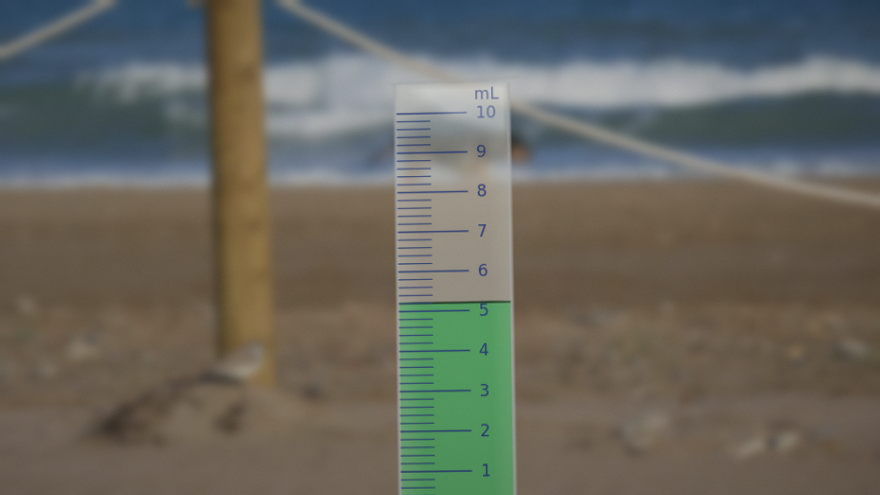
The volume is 5.2,mL
